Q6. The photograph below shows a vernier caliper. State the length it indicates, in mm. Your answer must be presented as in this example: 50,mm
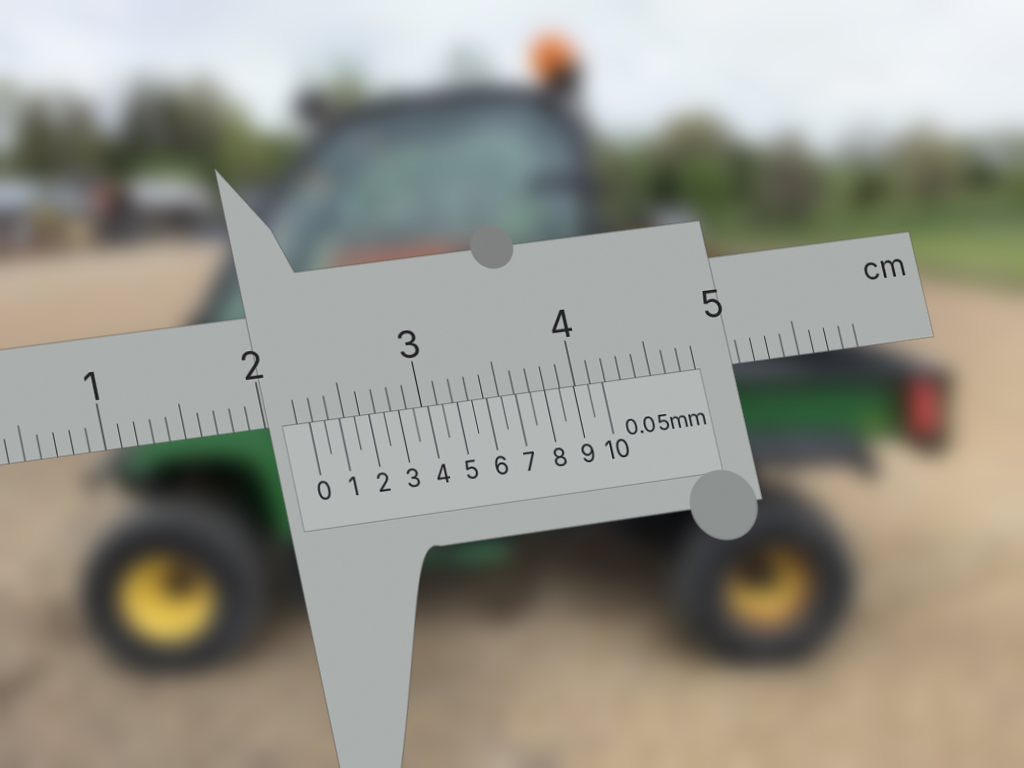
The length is 22.8,mm
